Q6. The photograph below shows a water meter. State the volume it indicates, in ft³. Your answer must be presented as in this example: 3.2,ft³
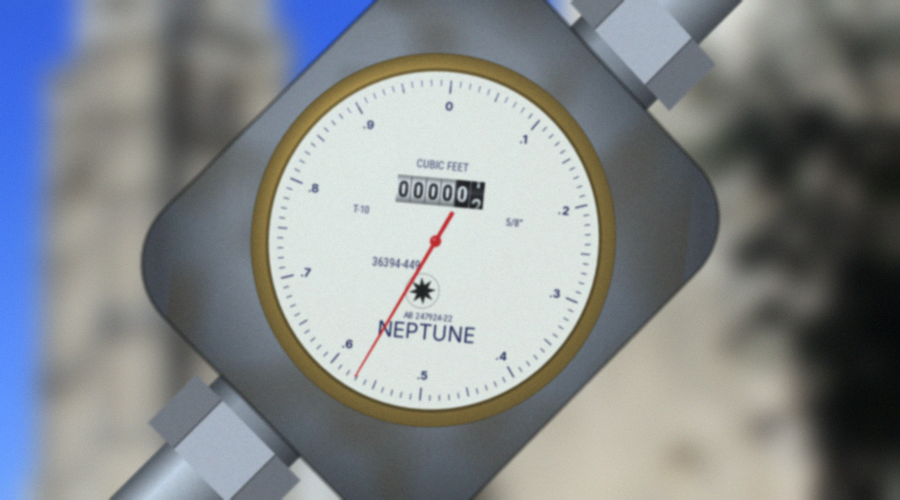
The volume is 1.57,ft³
